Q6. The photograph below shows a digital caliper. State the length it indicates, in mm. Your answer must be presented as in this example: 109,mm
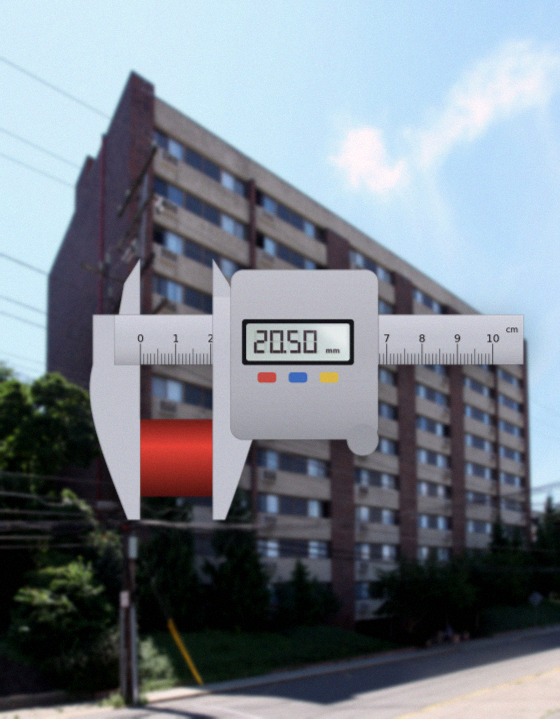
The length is 20.50,mm
